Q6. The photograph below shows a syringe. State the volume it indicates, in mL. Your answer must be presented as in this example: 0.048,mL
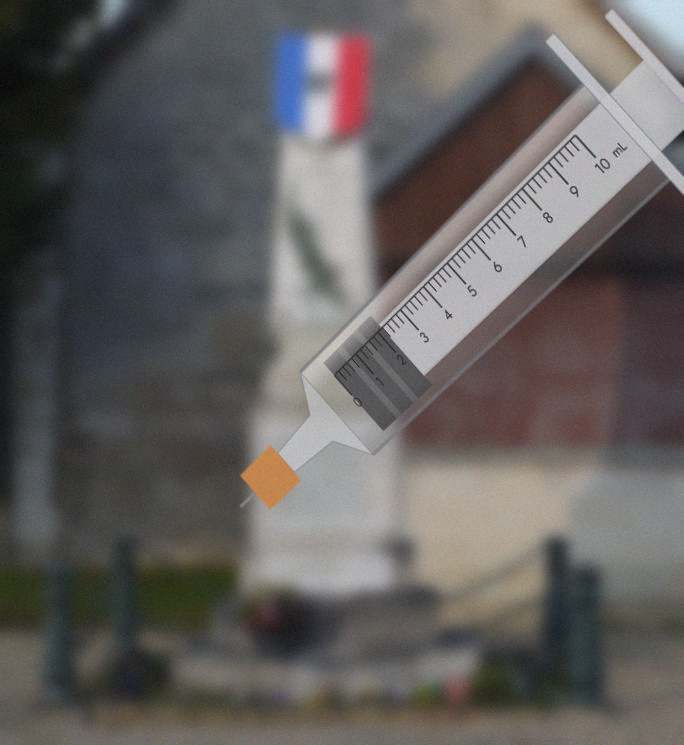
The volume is 0,mL
